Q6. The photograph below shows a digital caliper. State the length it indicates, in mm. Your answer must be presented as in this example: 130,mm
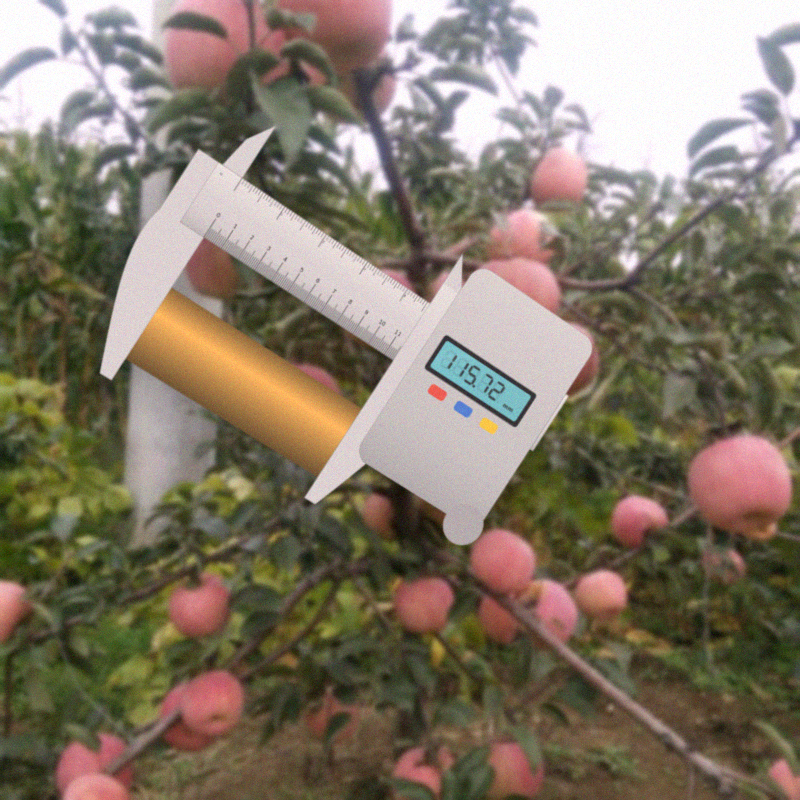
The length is 115.72,mm
